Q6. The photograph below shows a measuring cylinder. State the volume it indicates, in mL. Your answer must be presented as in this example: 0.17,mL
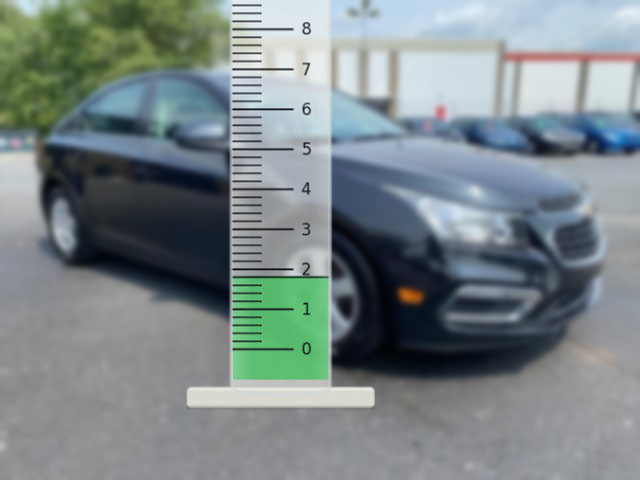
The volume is 1.8,mL
